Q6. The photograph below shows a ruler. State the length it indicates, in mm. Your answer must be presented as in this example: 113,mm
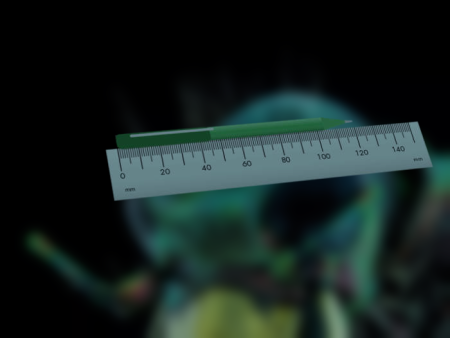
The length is 120,mm
